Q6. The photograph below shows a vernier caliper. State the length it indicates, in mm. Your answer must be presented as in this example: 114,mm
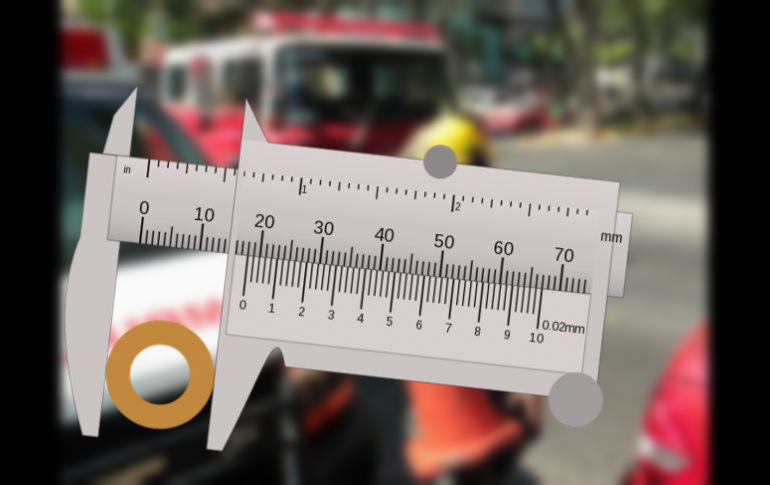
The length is 18.0,mm
